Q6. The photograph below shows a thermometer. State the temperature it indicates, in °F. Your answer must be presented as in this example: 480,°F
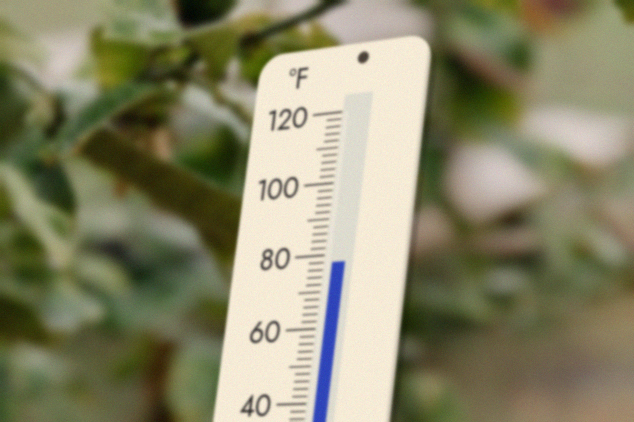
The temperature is 78,°F
